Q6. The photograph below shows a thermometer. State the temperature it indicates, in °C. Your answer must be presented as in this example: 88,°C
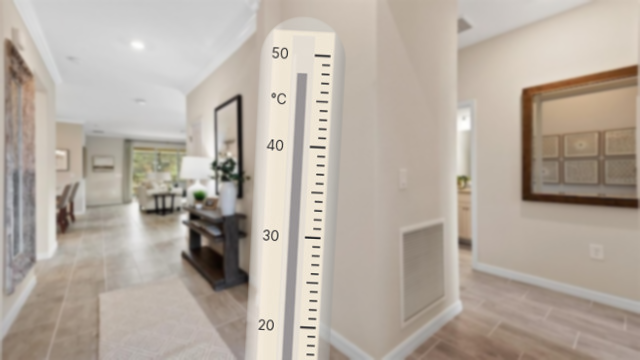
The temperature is 48,°C
